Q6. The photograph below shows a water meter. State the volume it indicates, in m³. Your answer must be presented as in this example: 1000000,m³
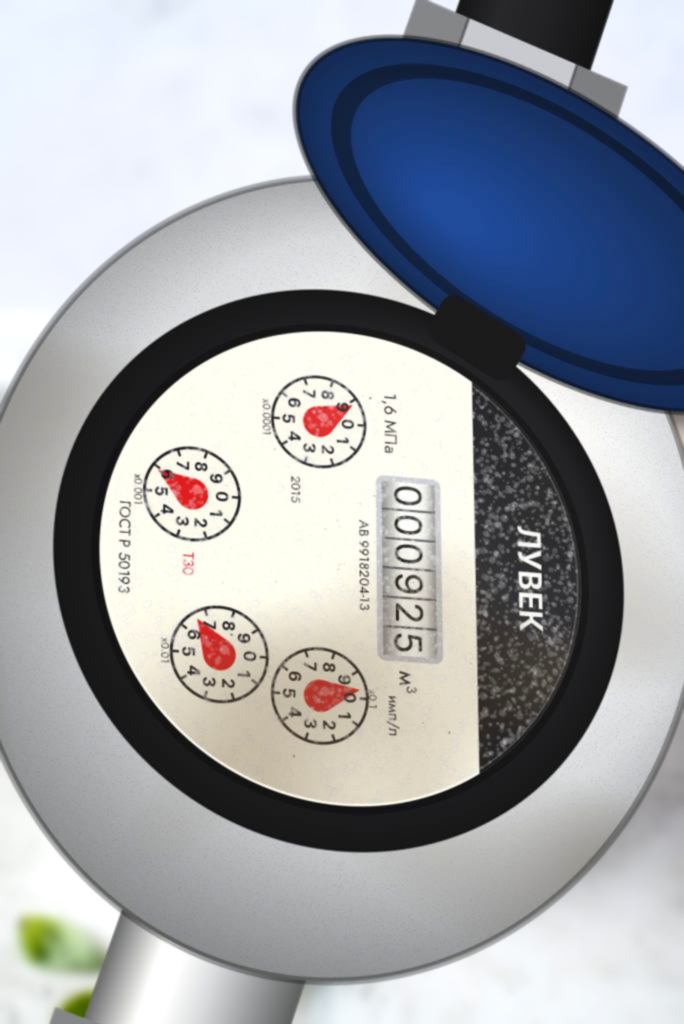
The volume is 924.9659,m³
